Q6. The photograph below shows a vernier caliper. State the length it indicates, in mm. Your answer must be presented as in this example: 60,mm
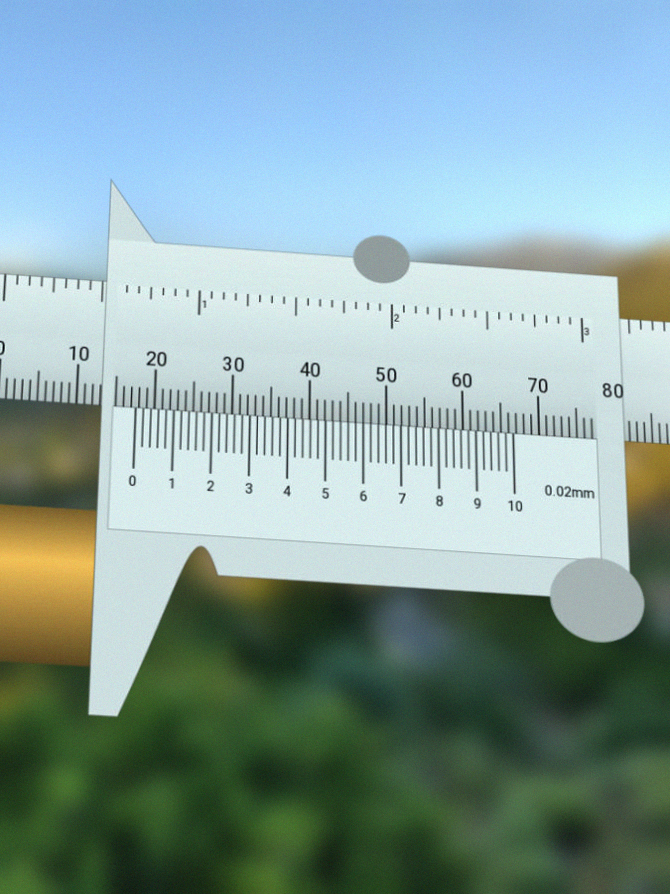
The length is 17.6,mm
